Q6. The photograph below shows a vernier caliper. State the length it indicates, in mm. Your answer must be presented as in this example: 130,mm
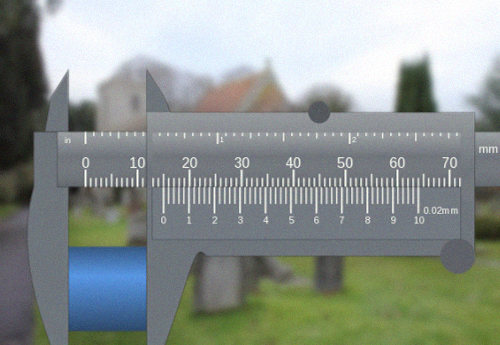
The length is 15.0,mm
